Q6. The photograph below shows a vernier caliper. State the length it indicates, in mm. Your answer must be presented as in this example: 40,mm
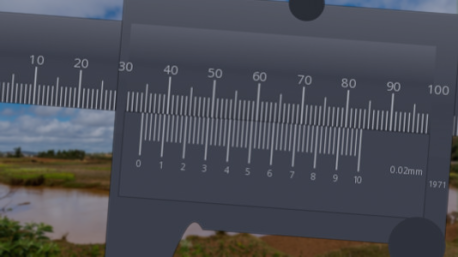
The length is 34.5,mm
